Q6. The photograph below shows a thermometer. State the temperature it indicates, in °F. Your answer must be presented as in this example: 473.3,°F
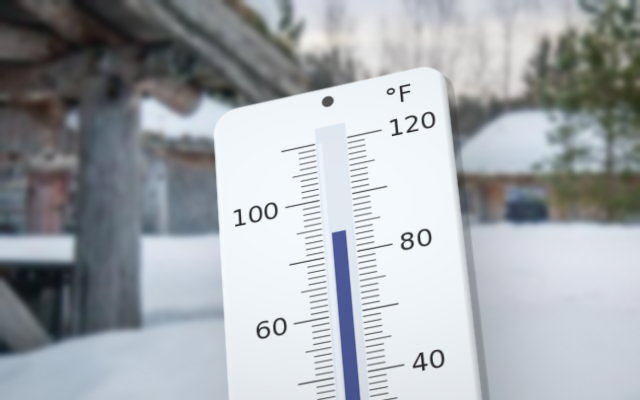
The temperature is 88,°F
